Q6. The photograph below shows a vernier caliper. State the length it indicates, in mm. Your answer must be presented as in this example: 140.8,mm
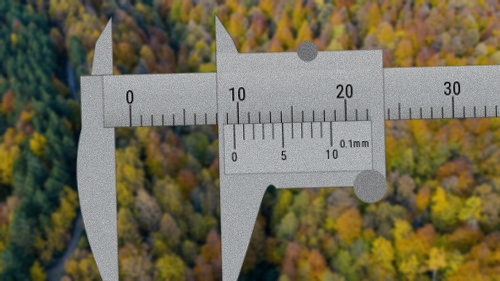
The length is 9.6,mm
